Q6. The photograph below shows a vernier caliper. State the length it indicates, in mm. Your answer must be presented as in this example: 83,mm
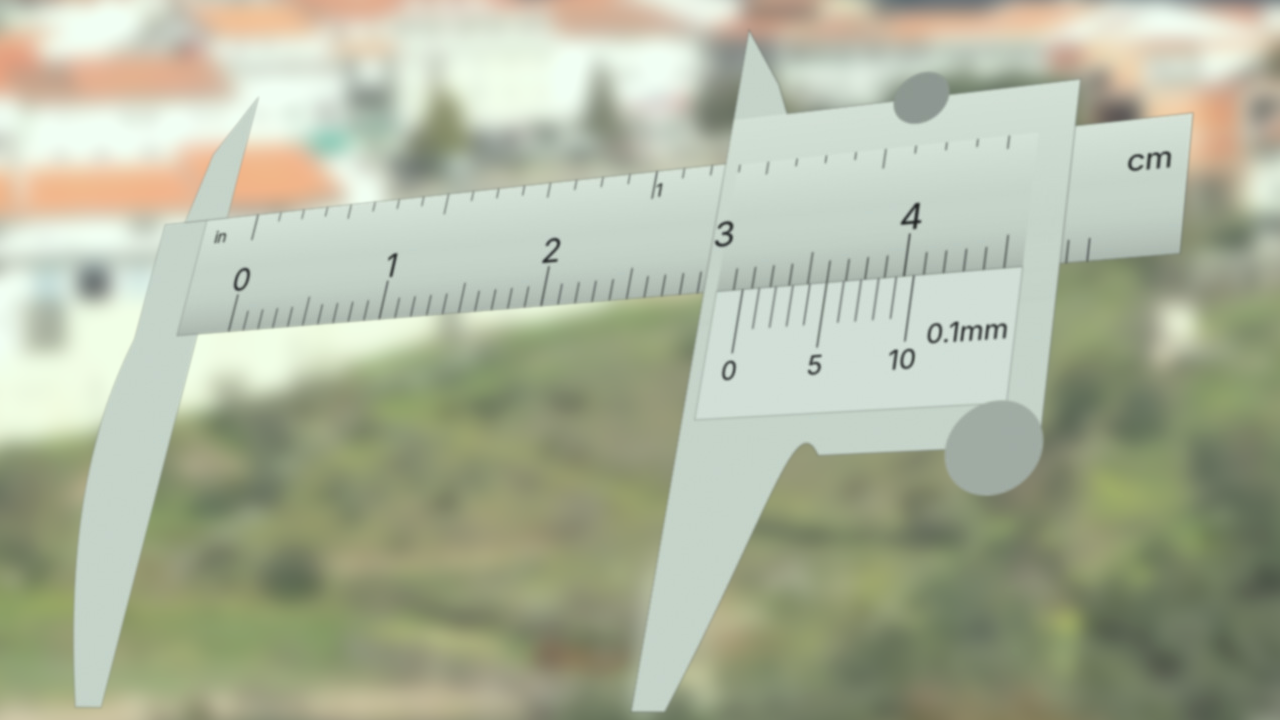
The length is 31.5,mm
